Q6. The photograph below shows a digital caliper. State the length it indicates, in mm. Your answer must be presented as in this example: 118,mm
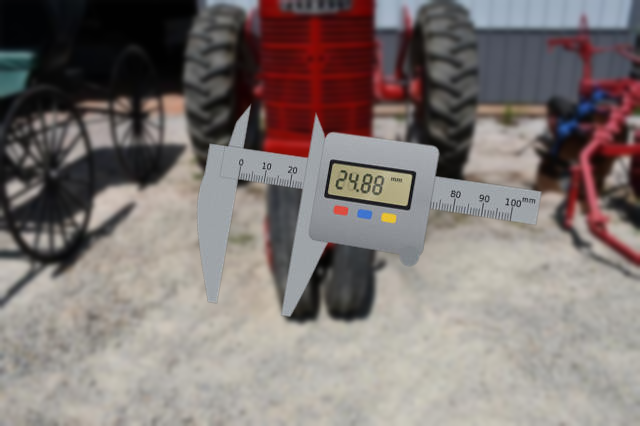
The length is 24.88,mm
